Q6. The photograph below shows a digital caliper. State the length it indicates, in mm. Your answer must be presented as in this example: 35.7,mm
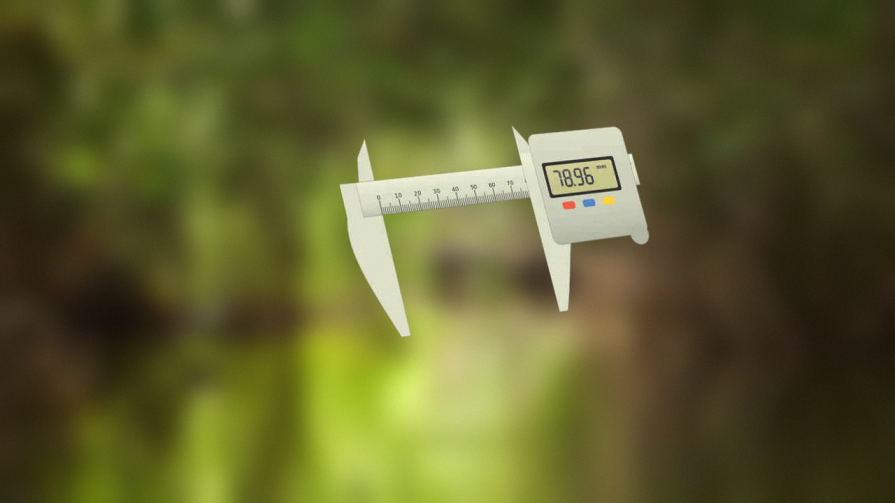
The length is 78.96,mm
